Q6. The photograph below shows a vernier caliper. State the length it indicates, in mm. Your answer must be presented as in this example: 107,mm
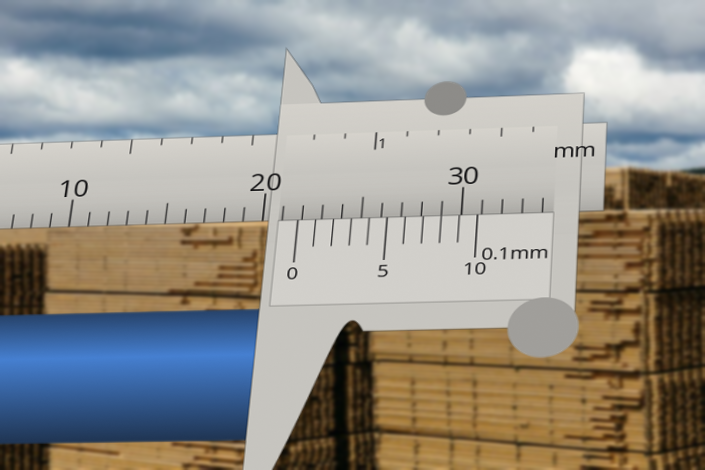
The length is 21.8,mm
